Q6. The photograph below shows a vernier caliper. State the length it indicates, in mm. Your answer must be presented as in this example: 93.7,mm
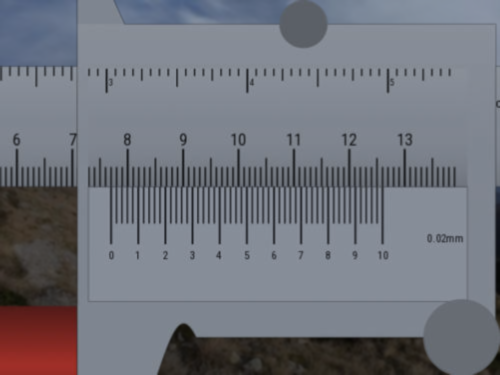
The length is 77.0,mm
